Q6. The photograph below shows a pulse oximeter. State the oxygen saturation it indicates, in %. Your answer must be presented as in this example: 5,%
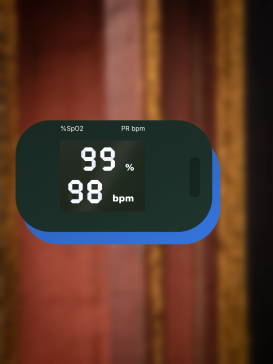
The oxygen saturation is 99,%
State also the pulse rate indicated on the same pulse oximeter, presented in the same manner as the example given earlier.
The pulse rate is 98,bpm
